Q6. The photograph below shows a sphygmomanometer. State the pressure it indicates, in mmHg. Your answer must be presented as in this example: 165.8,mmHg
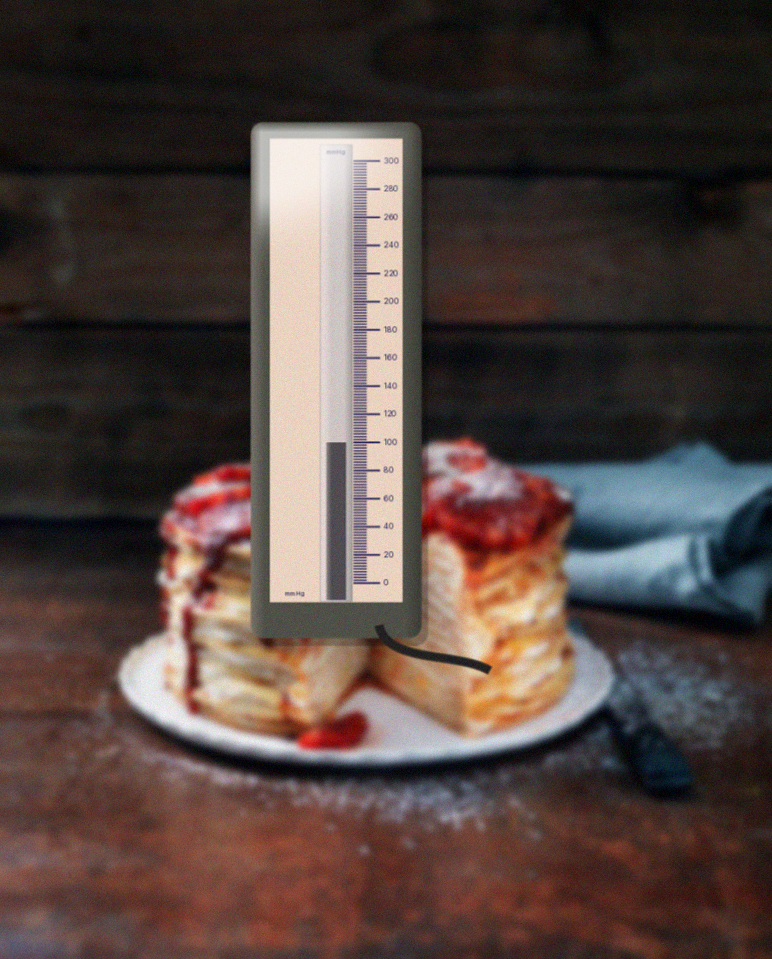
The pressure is 100,mmHg
